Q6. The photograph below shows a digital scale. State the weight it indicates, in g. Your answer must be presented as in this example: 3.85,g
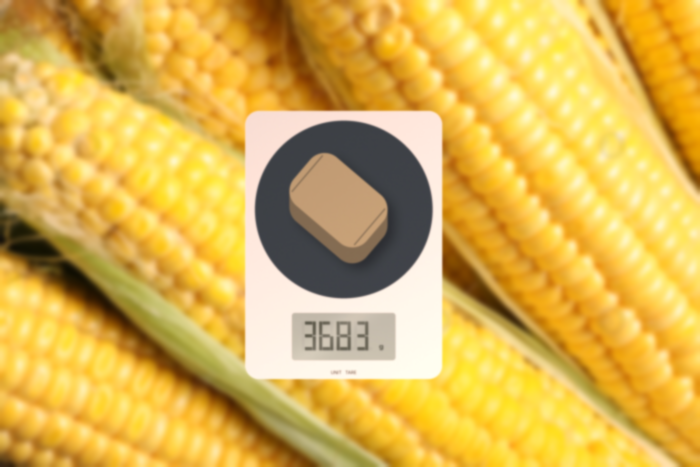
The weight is 3683,g
